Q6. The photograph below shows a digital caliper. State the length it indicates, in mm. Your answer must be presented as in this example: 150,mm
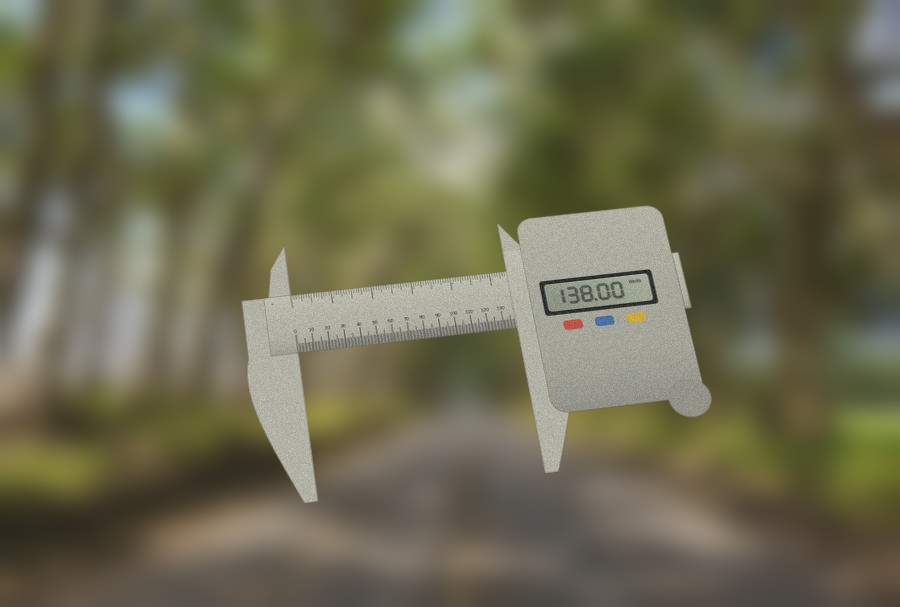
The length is 138.00,mm
